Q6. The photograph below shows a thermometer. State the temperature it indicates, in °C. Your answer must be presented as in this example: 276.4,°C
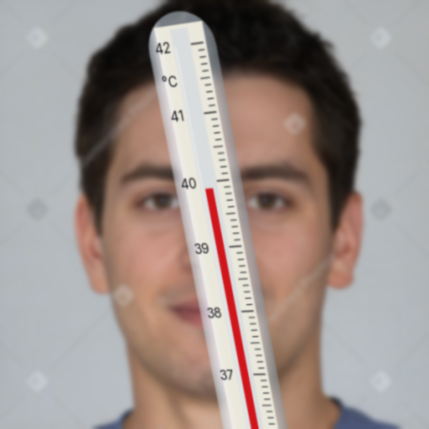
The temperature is 39.9,°C
